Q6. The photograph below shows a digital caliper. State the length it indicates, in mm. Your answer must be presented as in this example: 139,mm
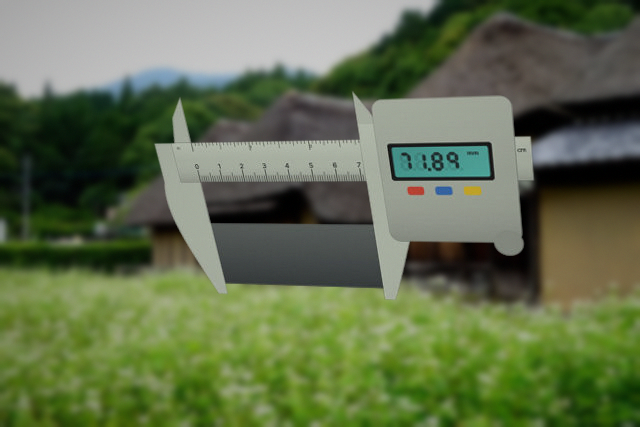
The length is 71.89,mm
